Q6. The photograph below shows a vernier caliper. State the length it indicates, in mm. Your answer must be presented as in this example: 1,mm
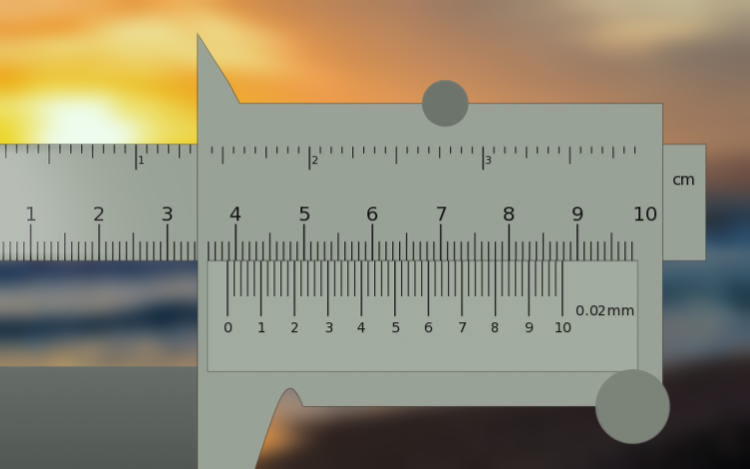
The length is 38.8,mm
